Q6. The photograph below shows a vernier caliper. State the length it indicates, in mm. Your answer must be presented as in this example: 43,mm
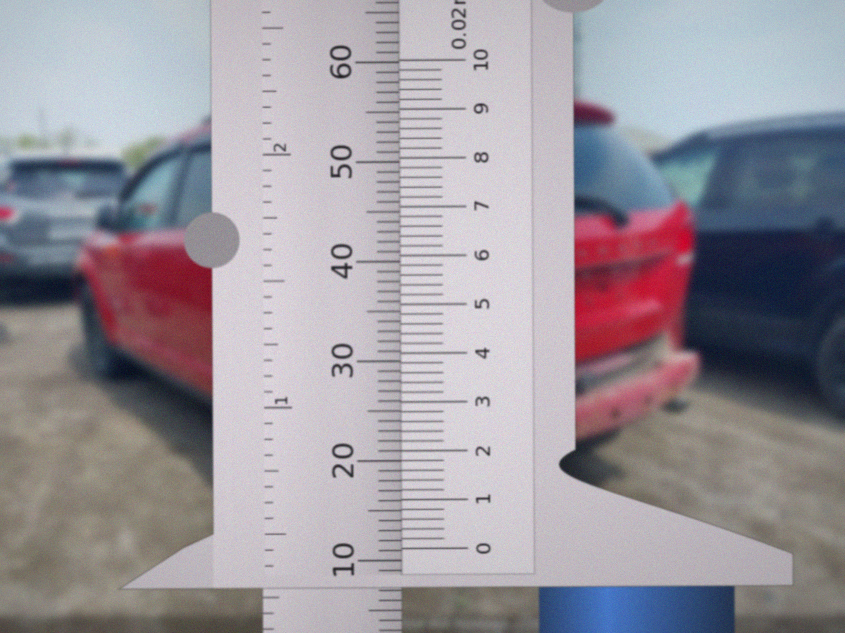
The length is 11.2,mm
